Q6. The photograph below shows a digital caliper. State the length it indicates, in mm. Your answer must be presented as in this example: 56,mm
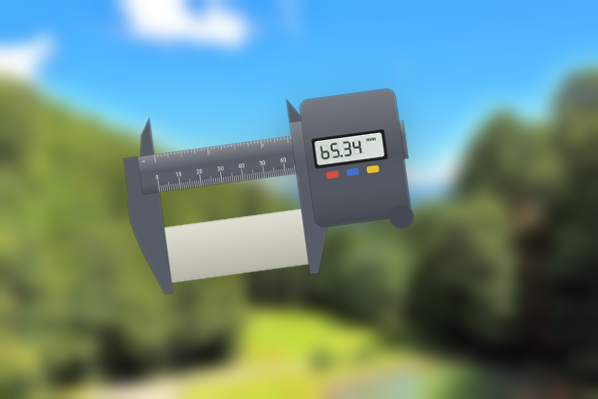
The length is 65.34,mm
